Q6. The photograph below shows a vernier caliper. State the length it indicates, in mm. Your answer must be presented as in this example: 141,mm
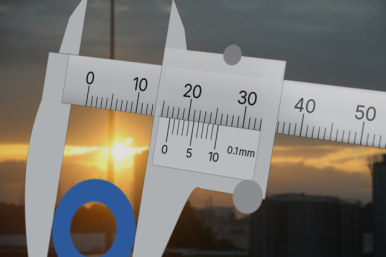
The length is 16.6,mm
